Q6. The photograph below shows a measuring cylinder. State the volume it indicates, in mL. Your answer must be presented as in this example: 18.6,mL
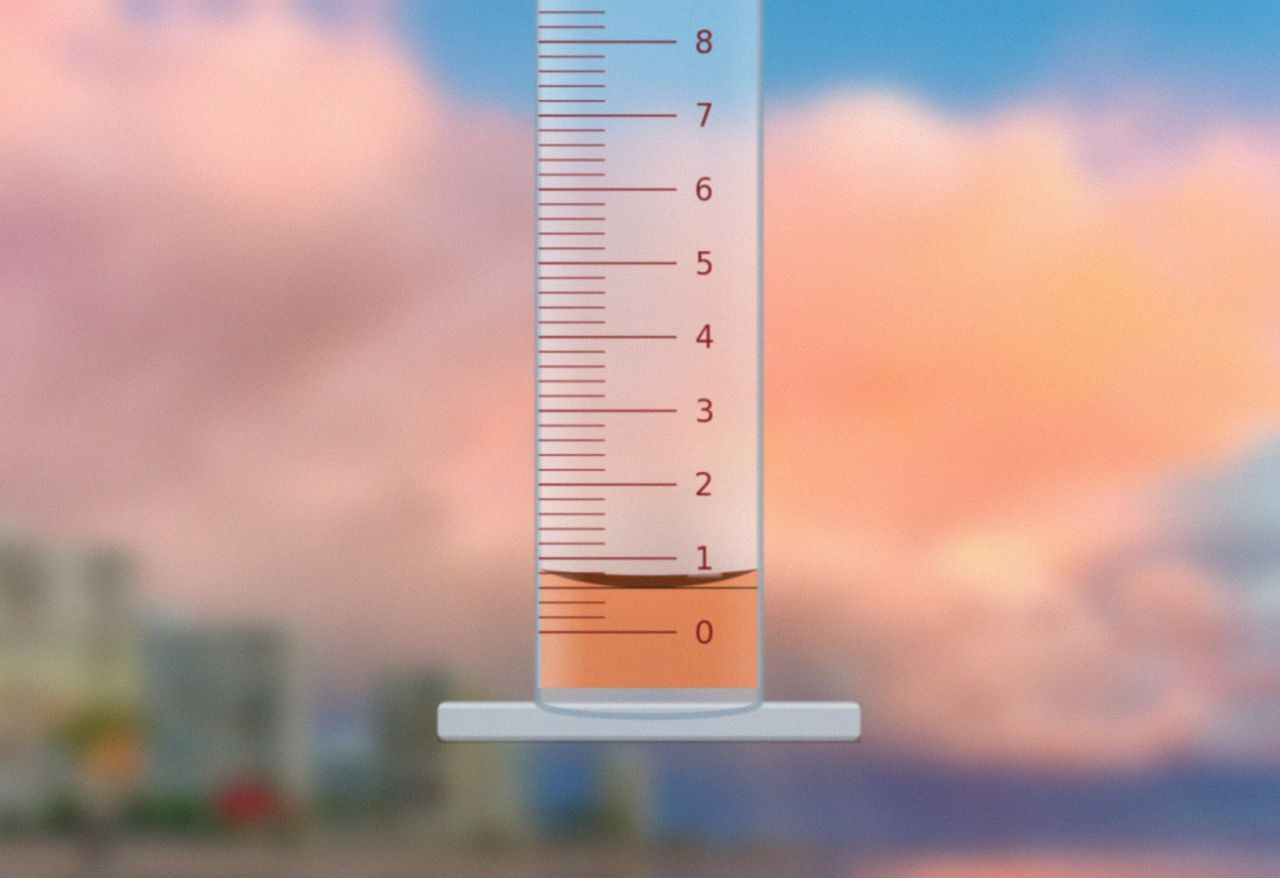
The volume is 0.6,mL
